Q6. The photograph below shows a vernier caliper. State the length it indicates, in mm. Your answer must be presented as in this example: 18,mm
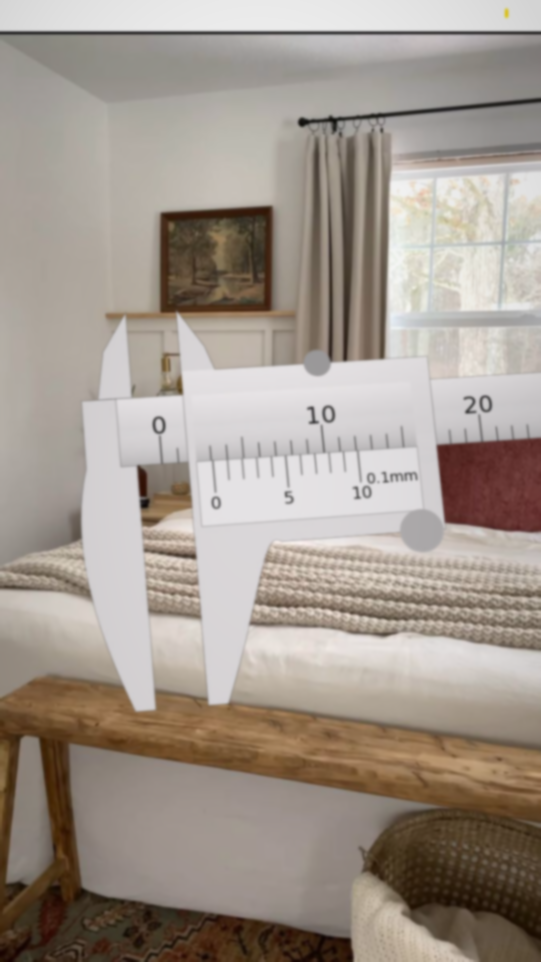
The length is 3.1,mm
